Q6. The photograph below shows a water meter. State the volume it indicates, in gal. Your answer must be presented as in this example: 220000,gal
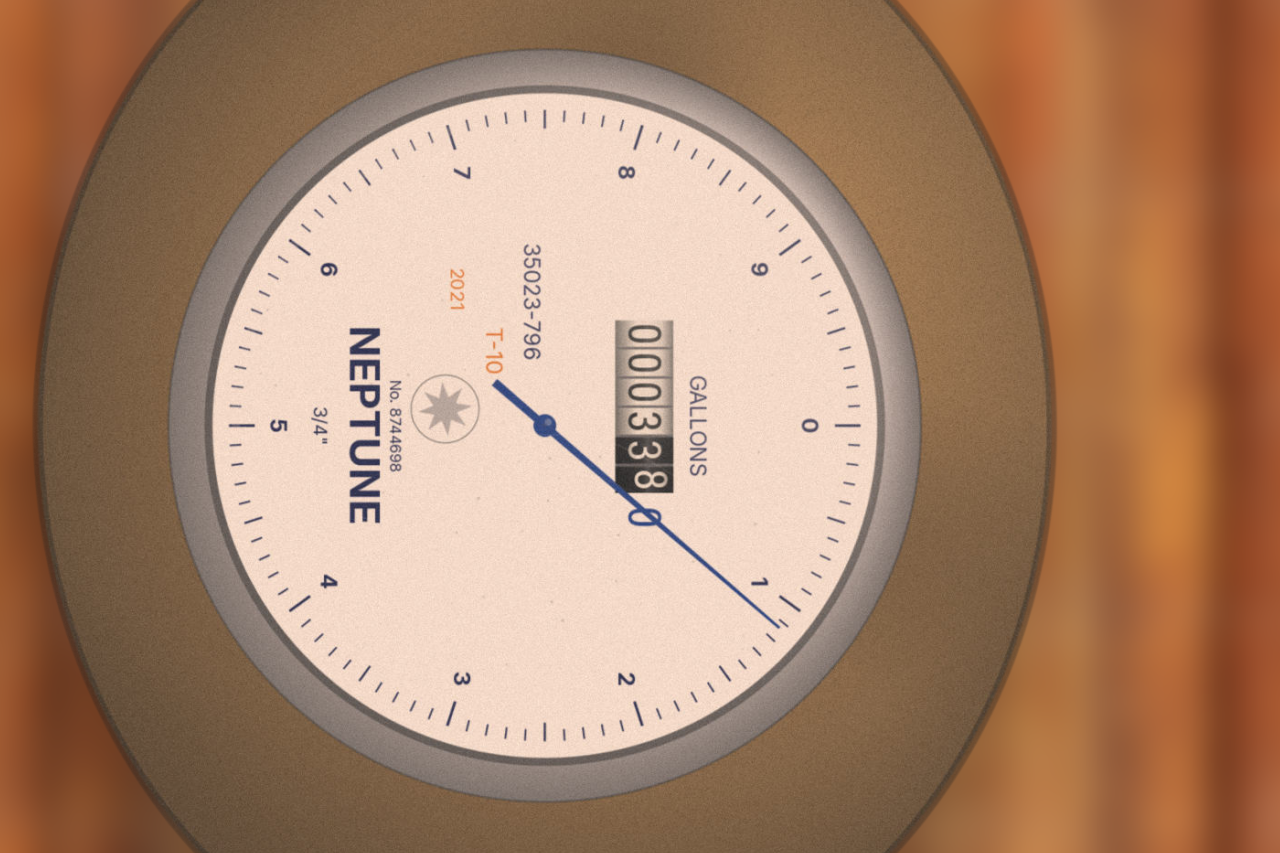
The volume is 3381.1,gal
